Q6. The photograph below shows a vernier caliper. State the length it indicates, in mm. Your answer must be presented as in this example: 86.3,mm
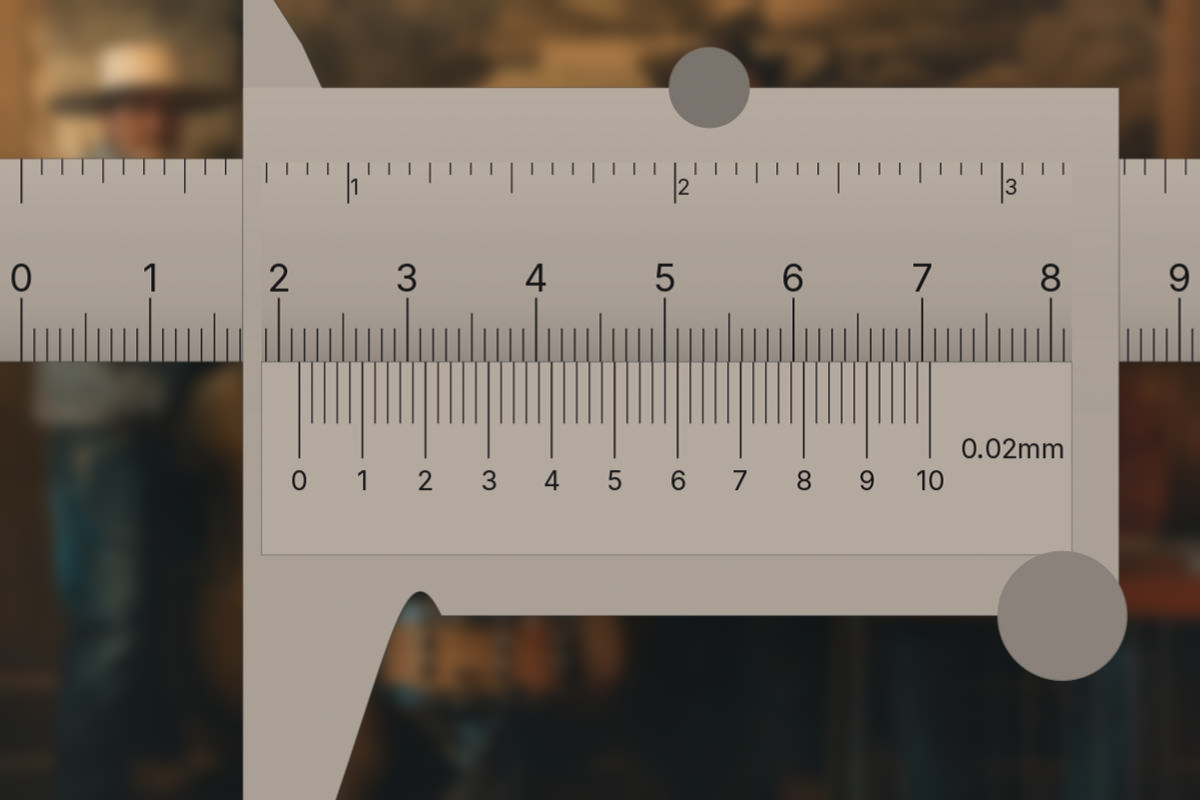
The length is 21.6,mm
